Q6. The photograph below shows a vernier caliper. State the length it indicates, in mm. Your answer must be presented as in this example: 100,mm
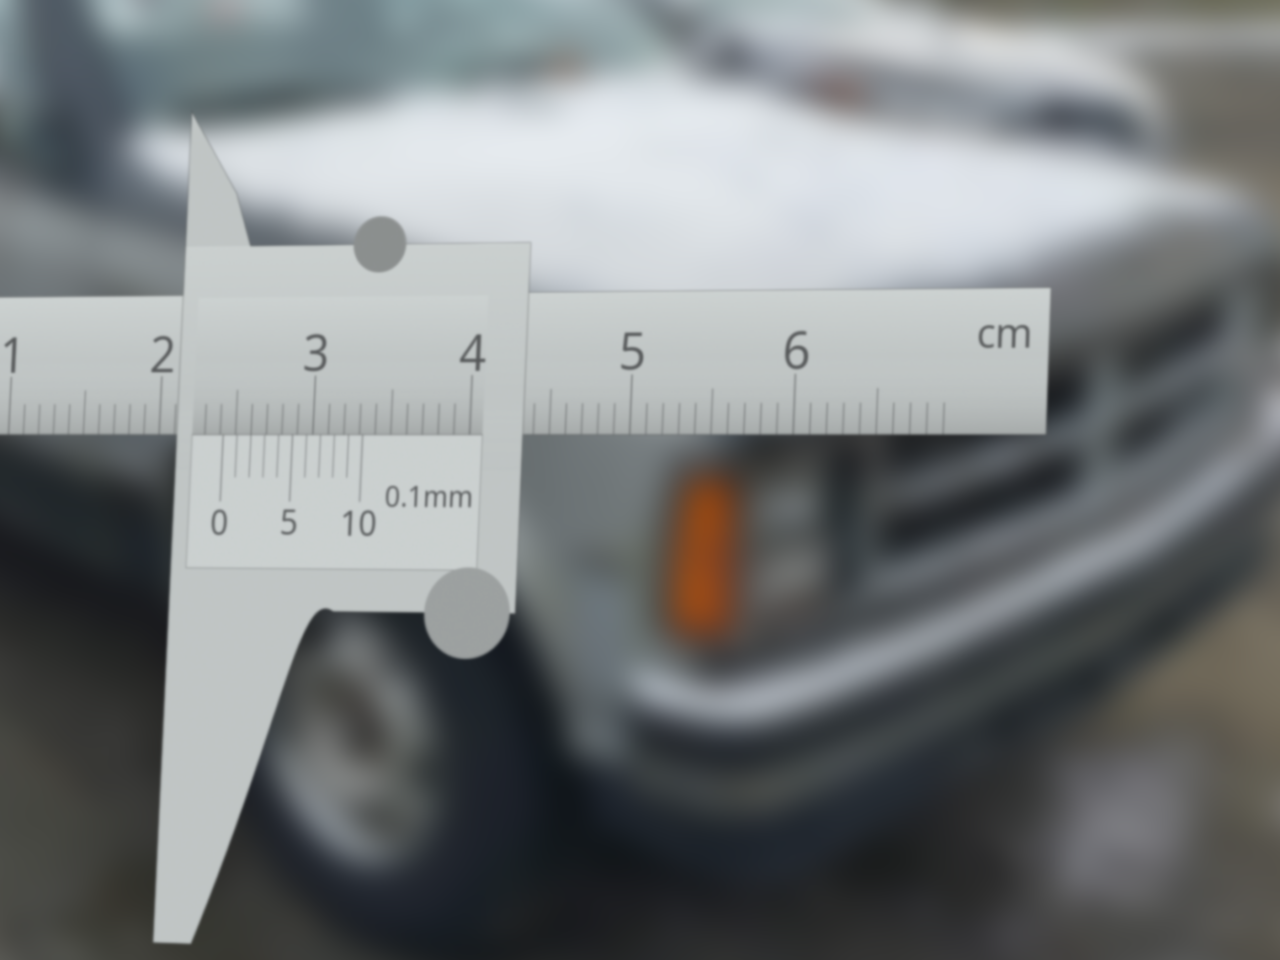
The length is 24.2,mm
